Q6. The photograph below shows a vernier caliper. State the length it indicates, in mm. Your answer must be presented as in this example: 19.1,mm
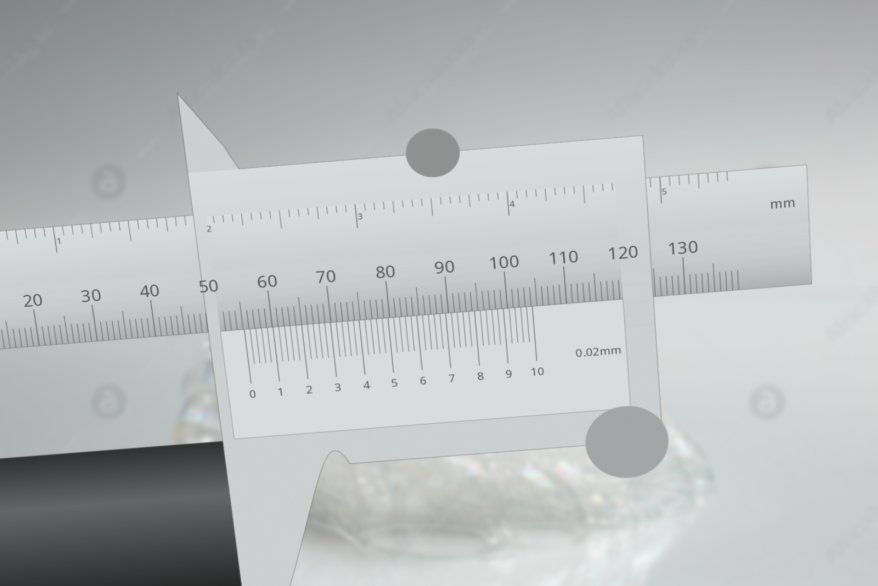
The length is 55.2,mm
